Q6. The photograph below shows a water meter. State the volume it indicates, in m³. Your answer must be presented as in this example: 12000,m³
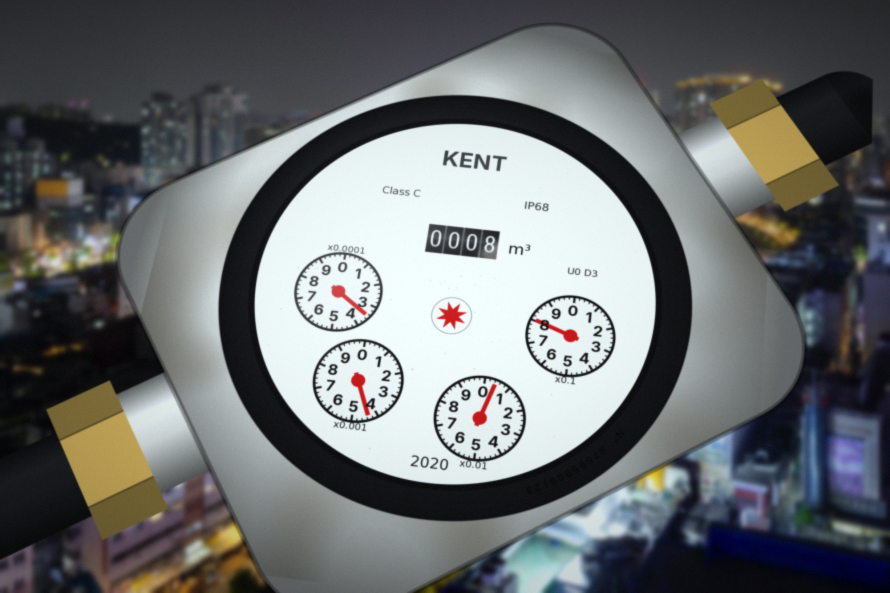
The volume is 8.8043,m³
